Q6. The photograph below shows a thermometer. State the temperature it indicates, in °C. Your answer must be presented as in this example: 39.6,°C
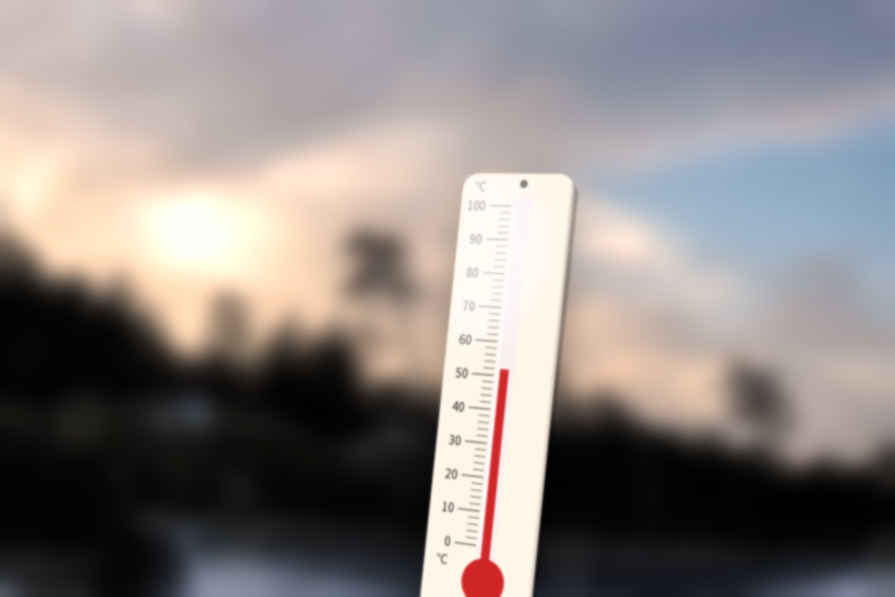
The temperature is 52,°C
